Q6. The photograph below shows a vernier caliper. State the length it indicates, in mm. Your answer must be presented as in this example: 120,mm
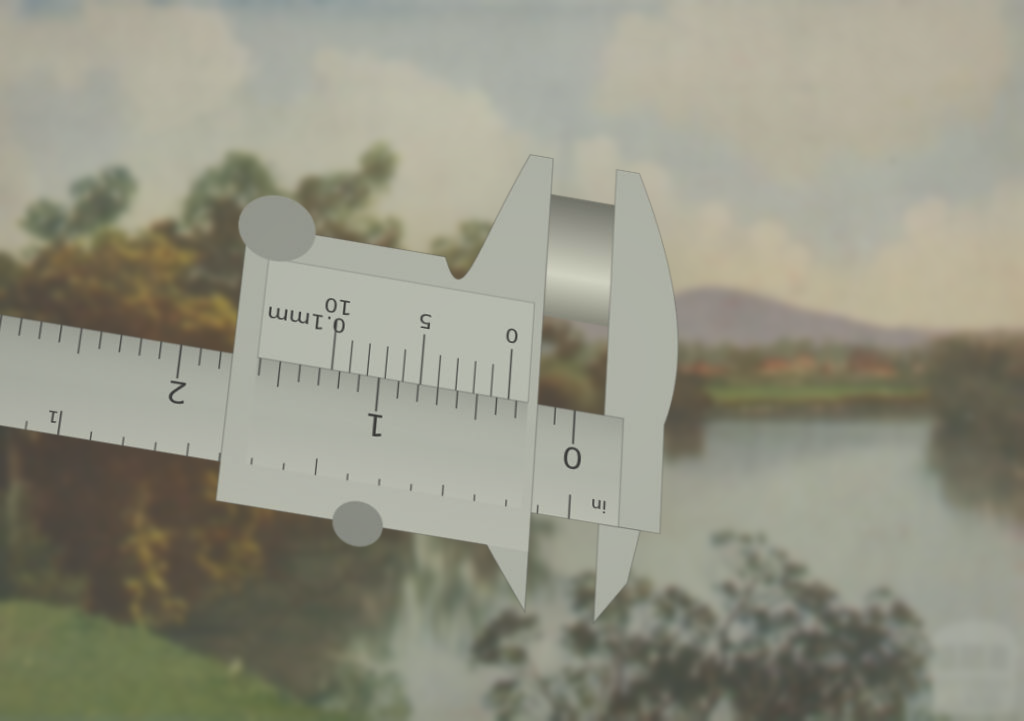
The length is 3.4,mm
